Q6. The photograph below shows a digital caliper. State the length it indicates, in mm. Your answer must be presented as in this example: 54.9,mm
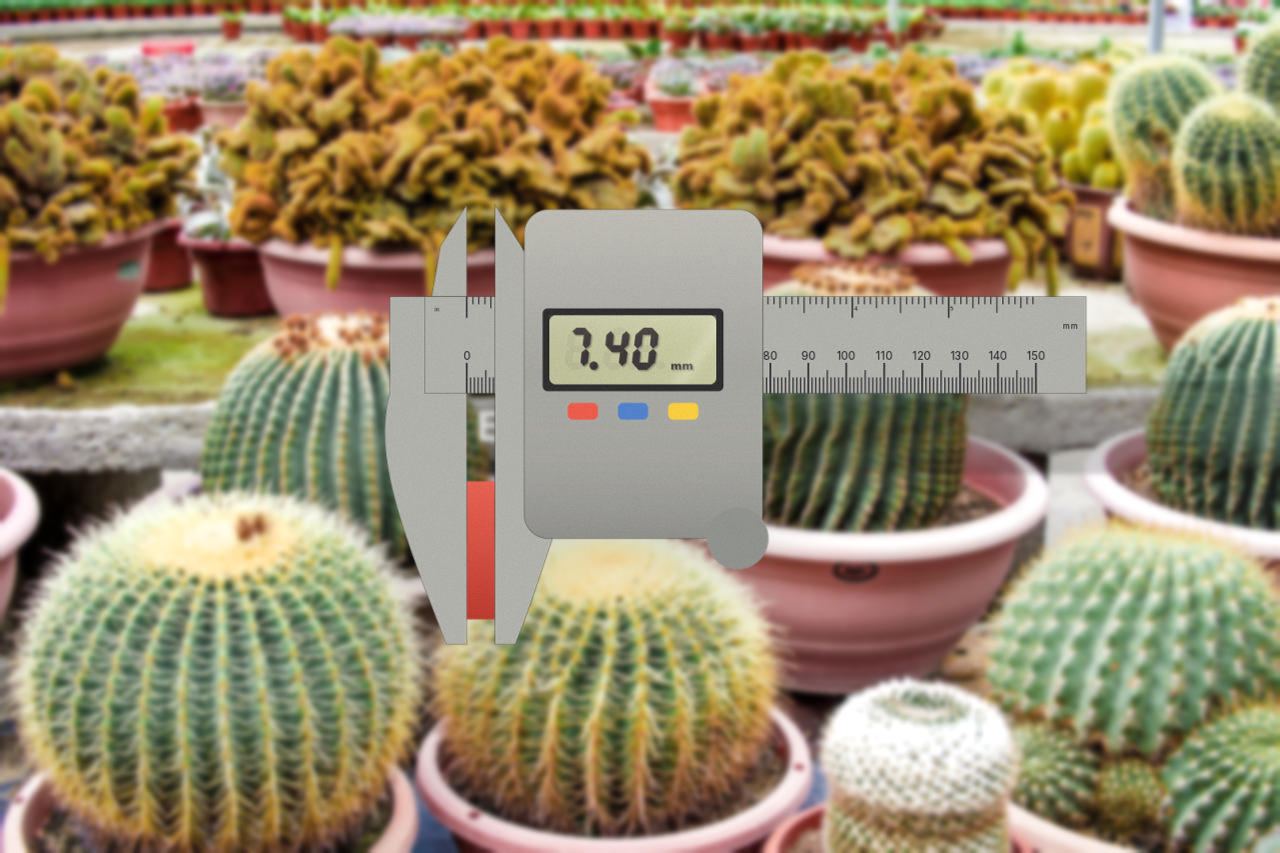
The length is 7.40,mm
